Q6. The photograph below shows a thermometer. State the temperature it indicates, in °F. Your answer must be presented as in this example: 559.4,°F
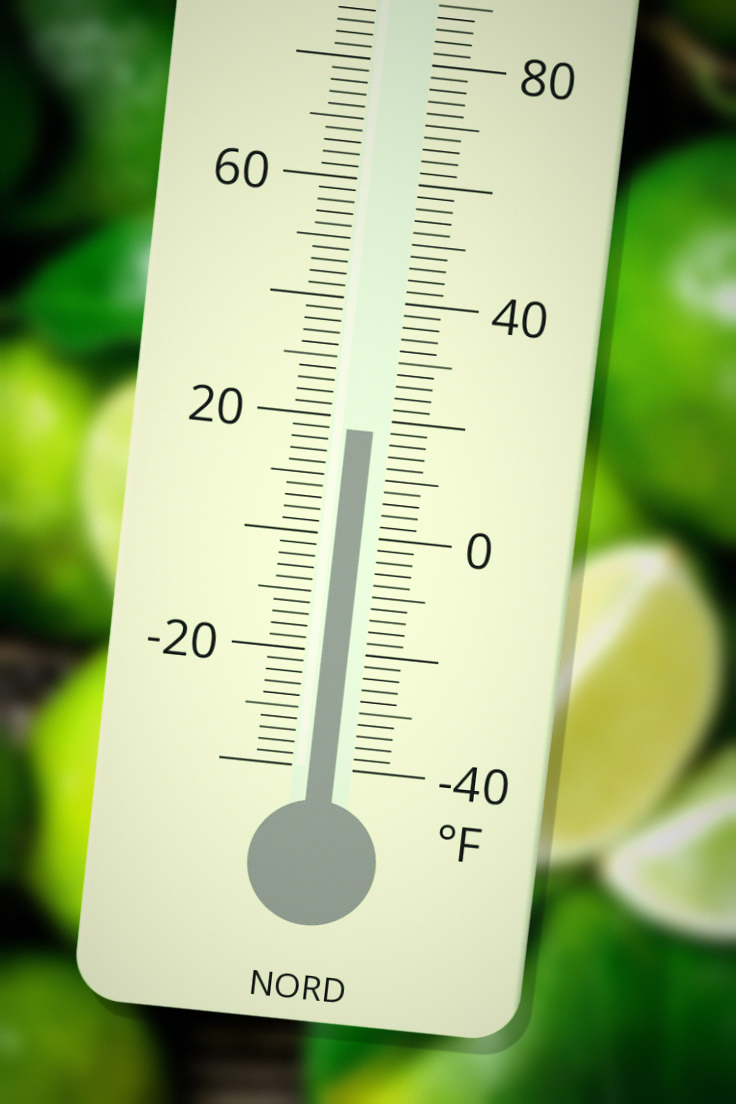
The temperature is 18,°F
